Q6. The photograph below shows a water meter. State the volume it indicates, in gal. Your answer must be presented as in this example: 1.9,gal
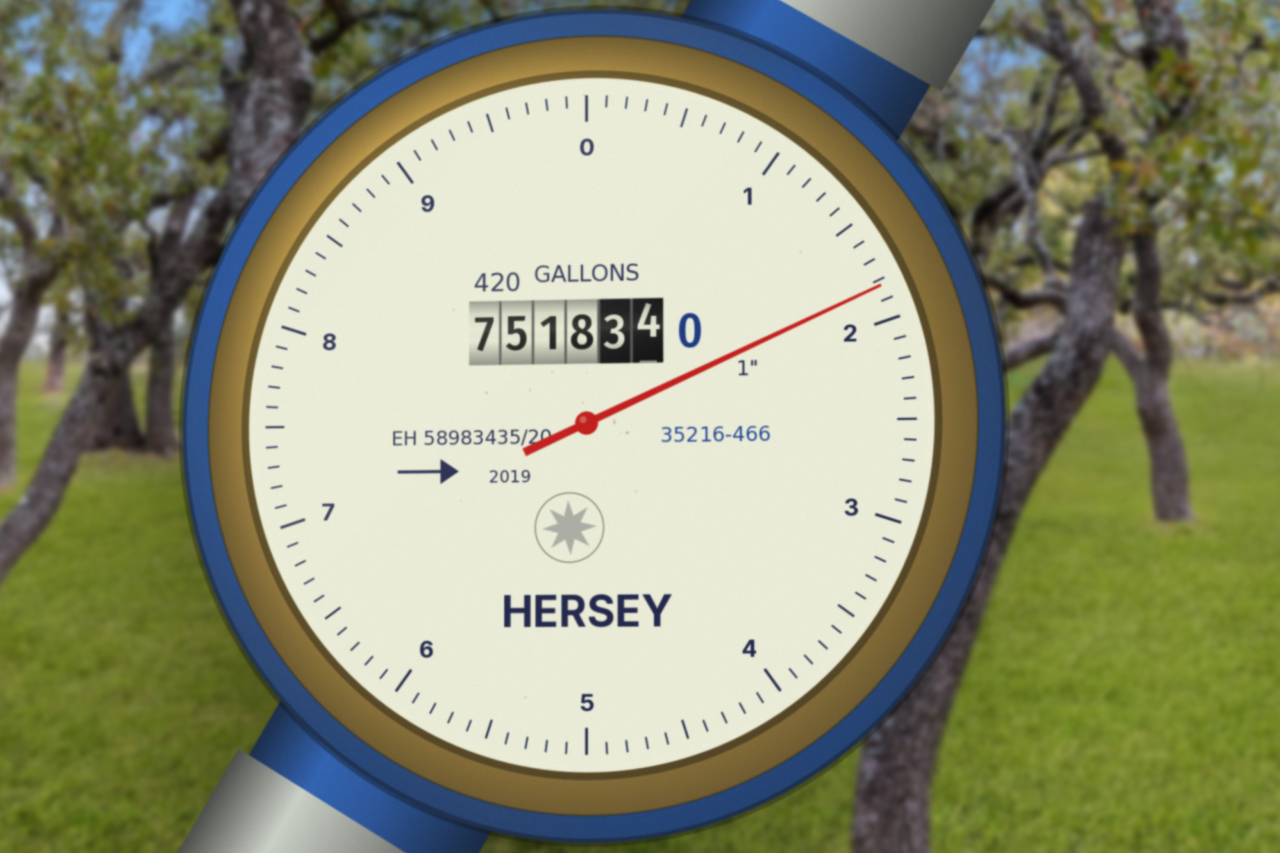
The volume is 7518341.8,gal
